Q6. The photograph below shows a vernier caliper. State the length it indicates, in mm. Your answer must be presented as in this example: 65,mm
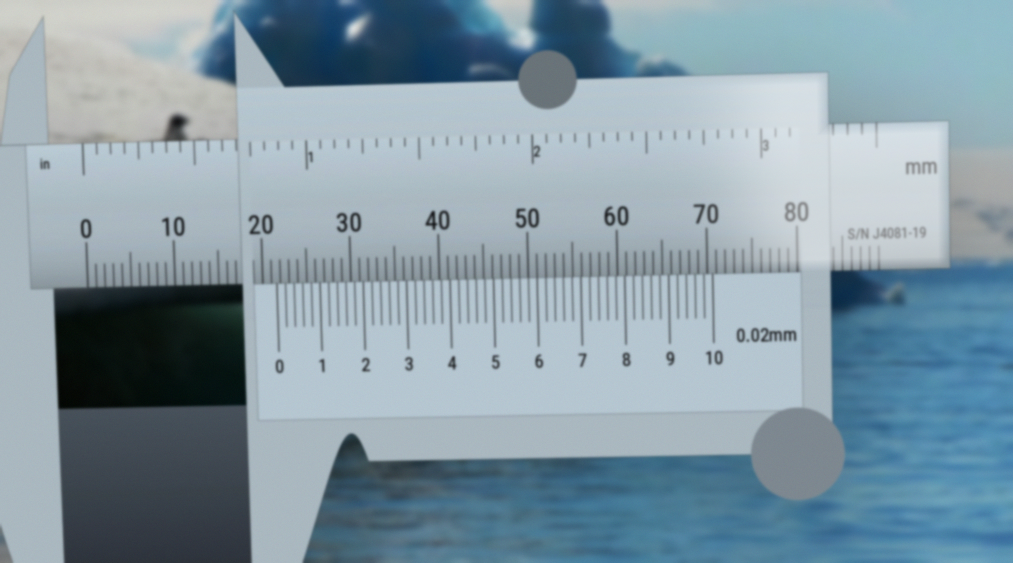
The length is 21.6,mm
